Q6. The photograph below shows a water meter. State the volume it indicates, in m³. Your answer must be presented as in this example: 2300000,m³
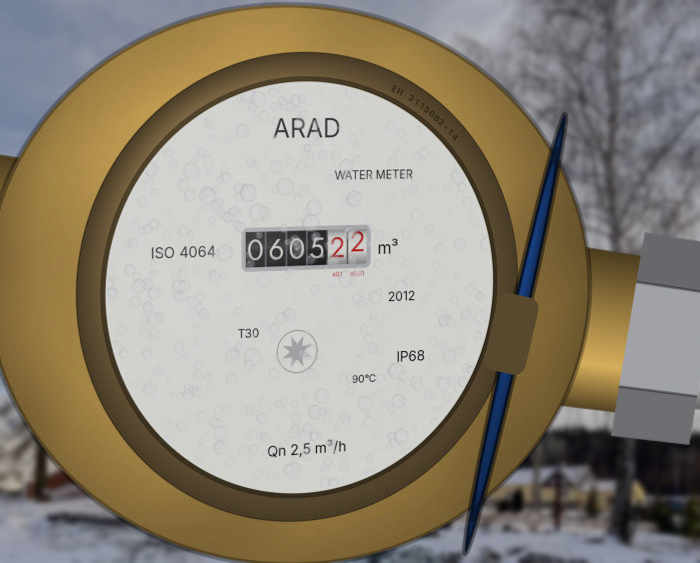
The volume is 605.22,m³
